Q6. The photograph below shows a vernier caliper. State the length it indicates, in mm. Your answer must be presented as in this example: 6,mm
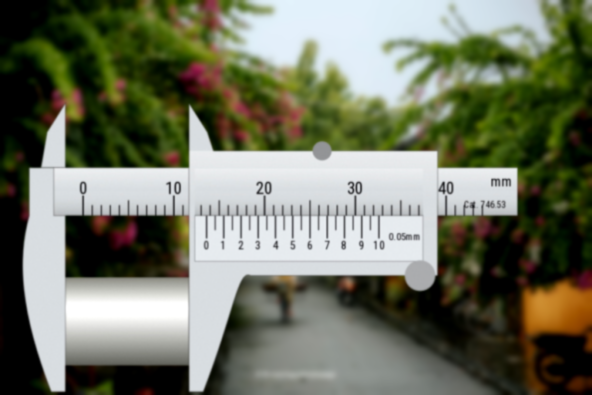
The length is 13.6,mm
